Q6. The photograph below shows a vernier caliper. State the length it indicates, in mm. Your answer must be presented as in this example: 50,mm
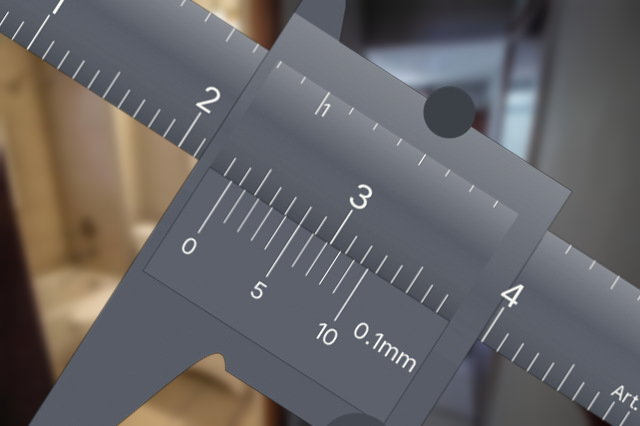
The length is 23.5,mm
